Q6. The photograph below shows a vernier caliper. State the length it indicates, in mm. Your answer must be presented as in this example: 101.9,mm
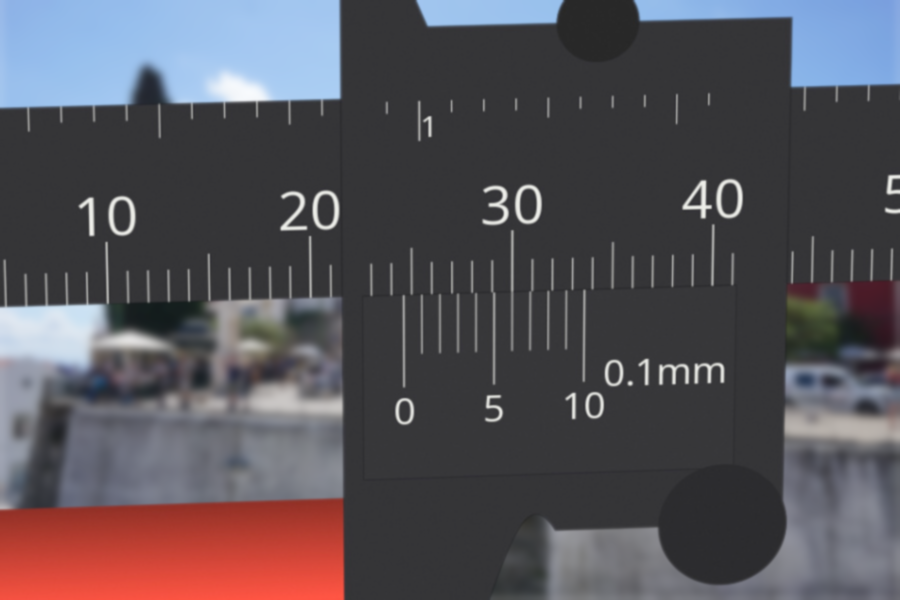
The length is 24.6,mm
